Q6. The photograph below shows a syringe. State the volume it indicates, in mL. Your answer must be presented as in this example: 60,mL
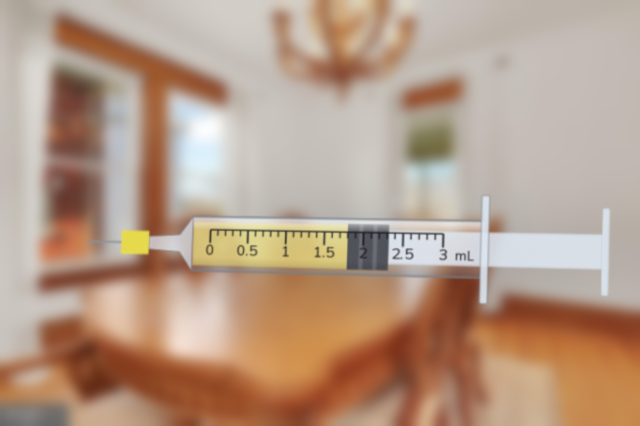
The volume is 1.8,mL
